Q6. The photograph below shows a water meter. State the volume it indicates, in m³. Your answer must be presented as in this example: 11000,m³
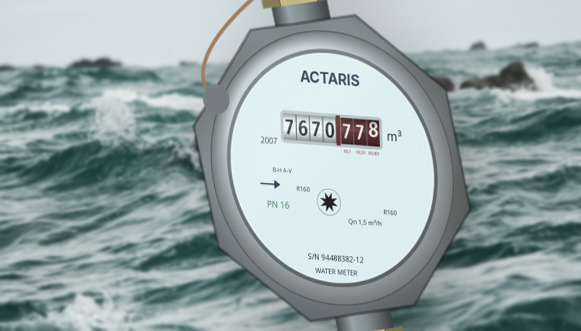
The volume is 7670.778,m³
